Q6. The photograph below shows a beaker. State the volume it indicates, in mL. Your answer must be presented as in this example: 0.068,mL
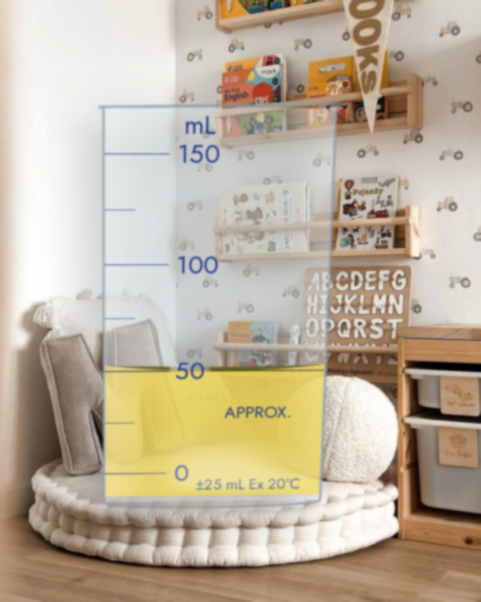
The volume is 50,mL
